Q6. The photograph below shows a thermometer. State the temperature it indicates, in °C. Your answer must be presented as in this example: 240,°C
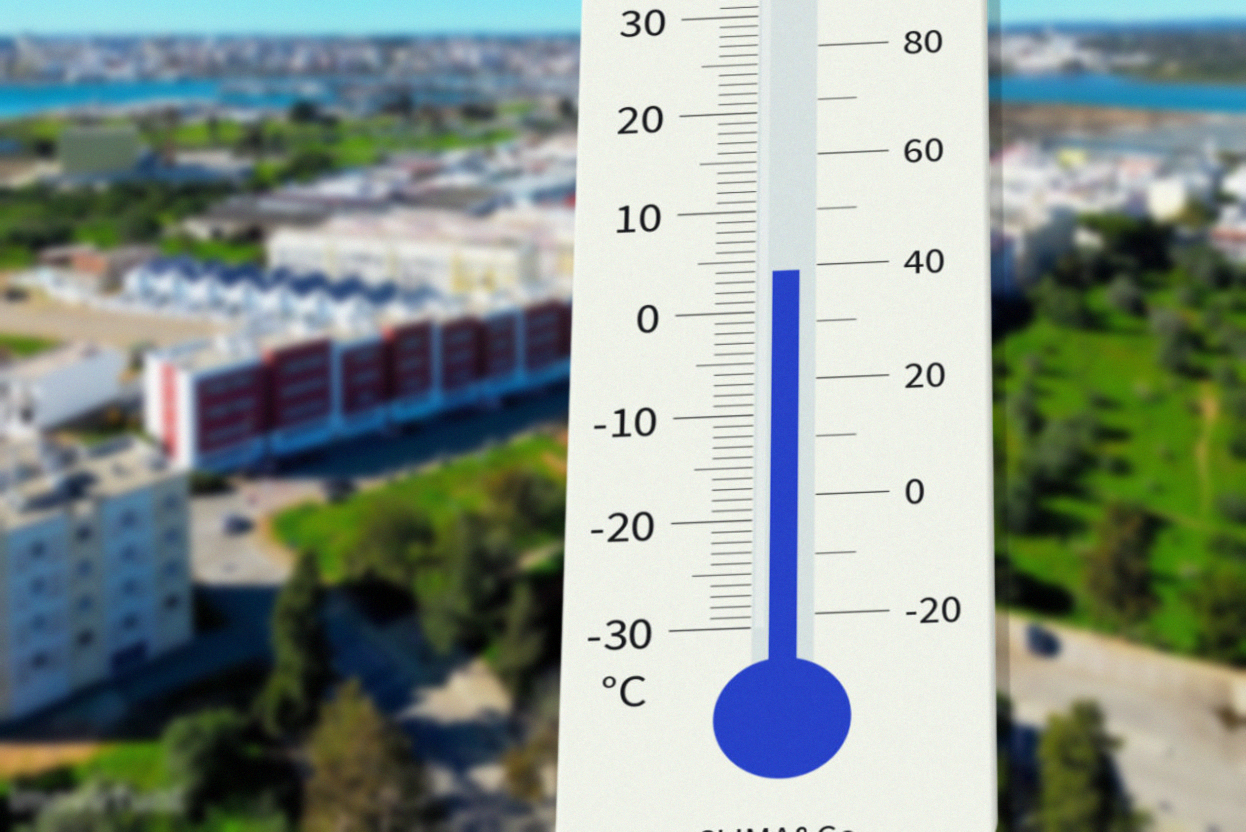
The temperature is 4,°C
